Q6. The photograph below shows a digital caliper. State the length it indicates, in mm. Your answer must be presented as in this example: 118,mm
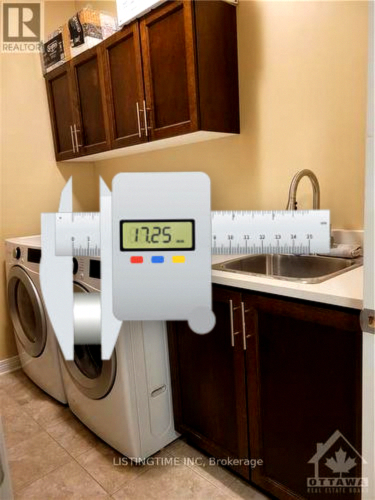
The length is 17.25,mm
